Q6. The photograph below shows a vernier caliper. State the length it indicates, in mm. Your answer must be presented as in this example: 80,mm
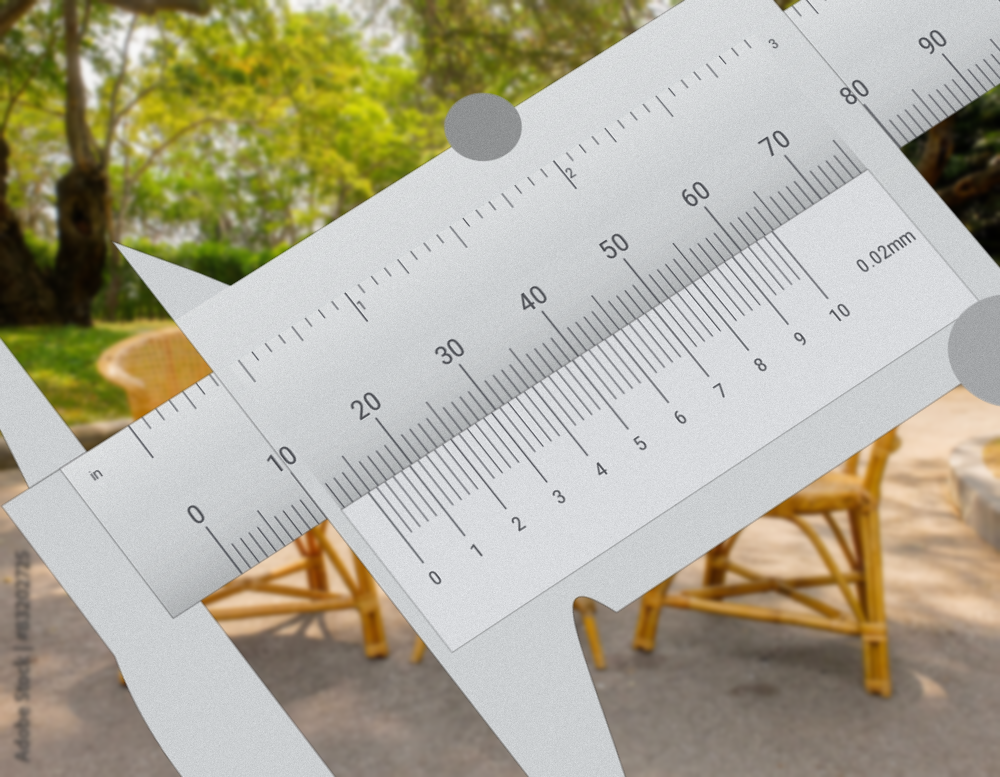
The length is 14.8,mm
